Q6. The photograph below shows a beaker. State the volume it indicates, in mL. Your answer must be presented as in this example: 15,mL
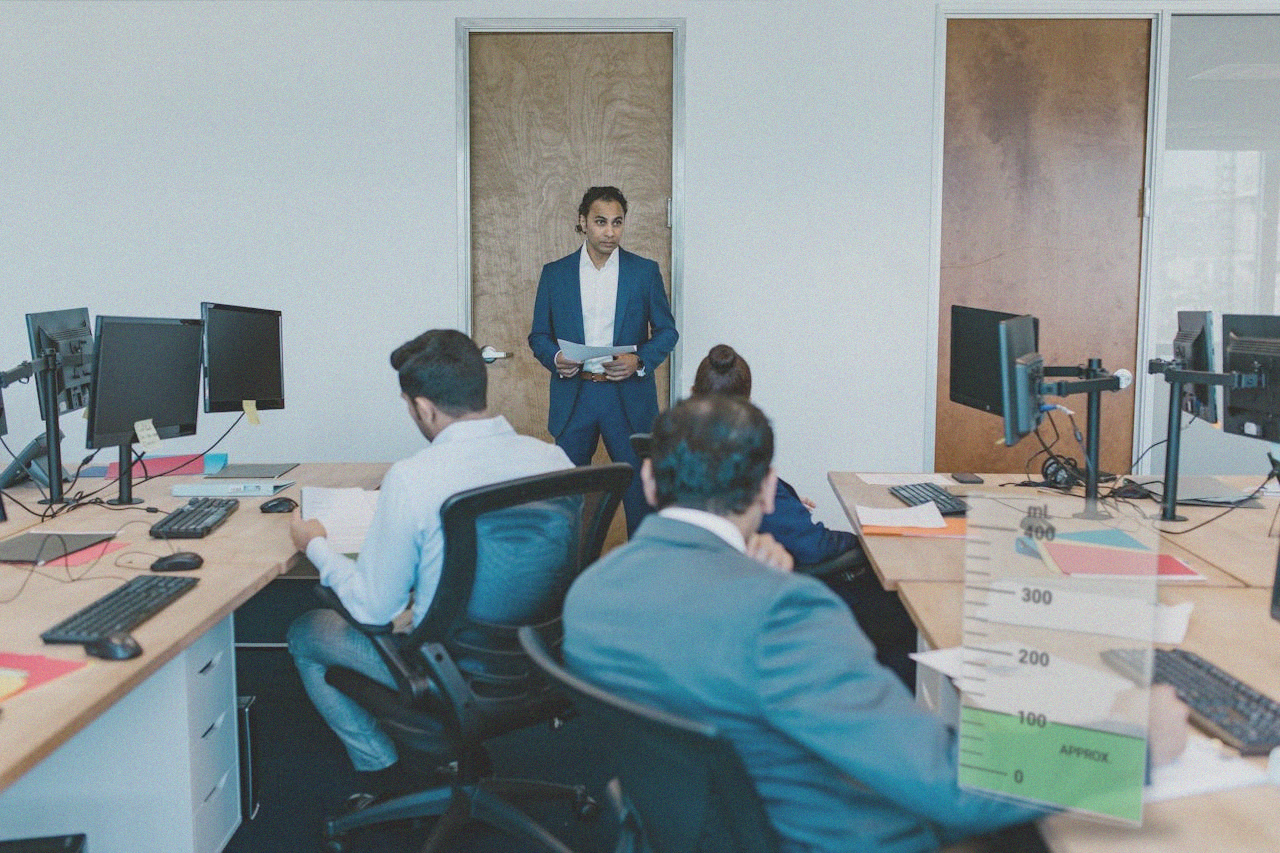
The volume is 100,mL
